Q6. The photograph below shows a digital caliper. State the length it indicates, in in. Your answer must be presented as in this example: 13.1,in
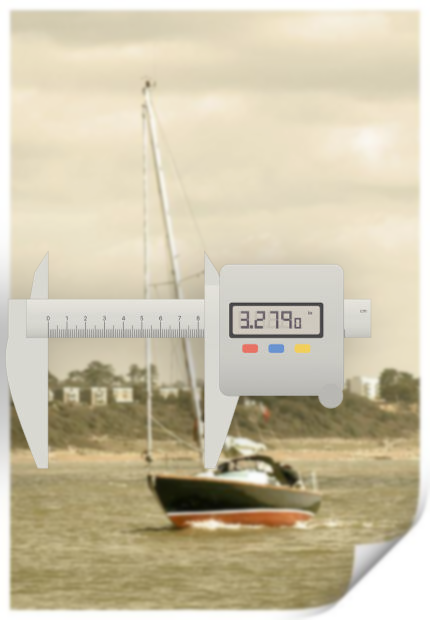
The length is 3.2790,in
